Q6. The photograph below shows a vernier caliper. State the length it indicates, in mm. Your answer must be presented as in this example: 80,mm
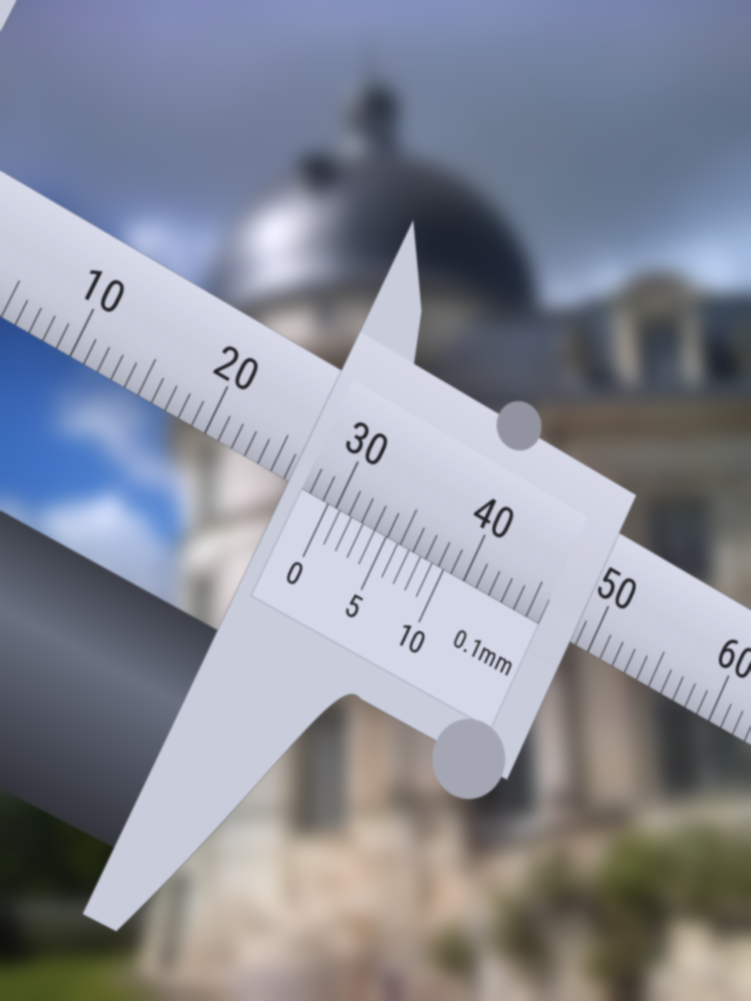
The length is 29.4,mm
